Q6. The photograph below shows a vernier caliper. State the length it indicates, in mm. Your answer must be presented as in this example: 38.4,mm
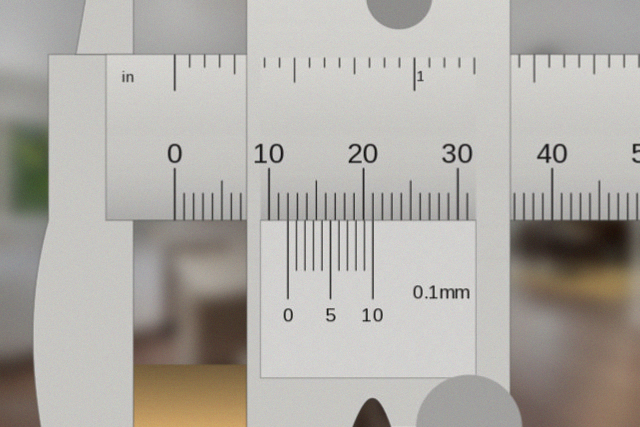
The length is 12.0,mm
